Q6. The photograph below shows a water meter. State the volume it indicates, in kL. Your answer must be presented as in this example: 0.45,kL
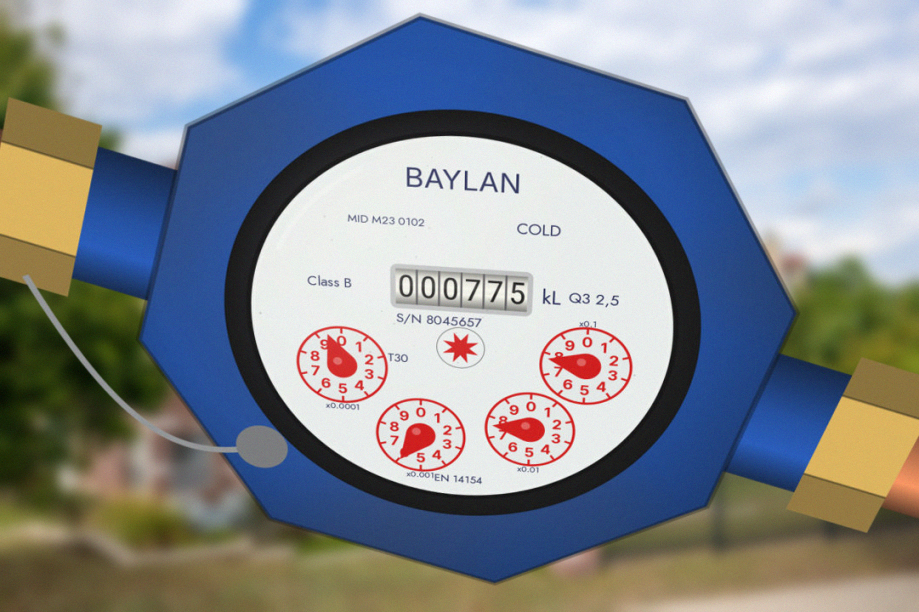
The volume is 775.7759,kL
